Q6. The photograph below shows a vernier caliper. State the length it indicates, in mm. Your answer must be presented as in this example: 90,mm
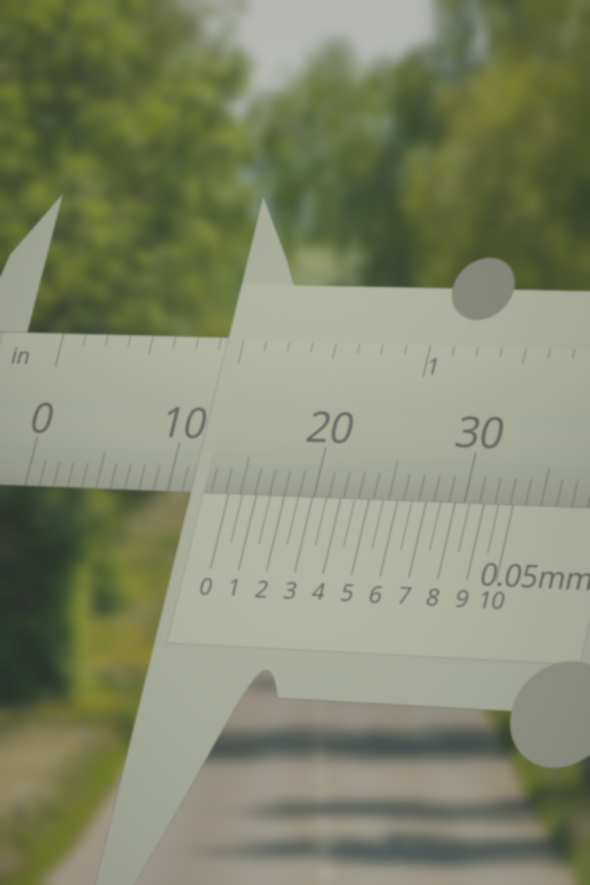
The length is 14.2,mm
